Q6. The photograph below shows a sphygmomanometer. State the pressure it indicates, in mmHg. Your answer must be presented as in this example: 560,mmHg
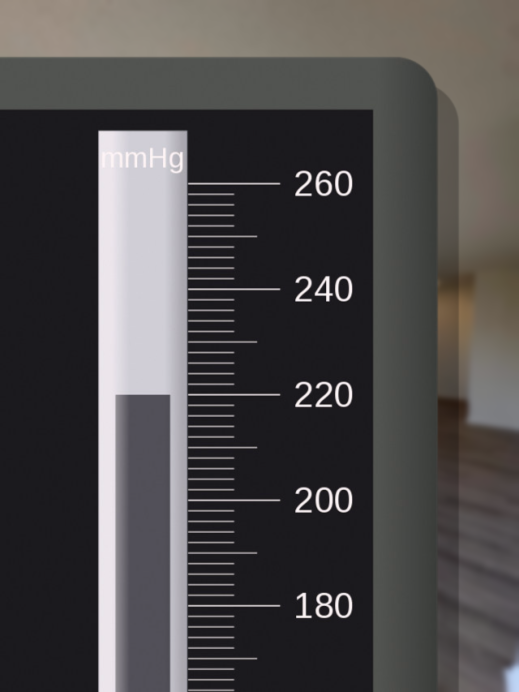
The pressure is 220,mmHg
